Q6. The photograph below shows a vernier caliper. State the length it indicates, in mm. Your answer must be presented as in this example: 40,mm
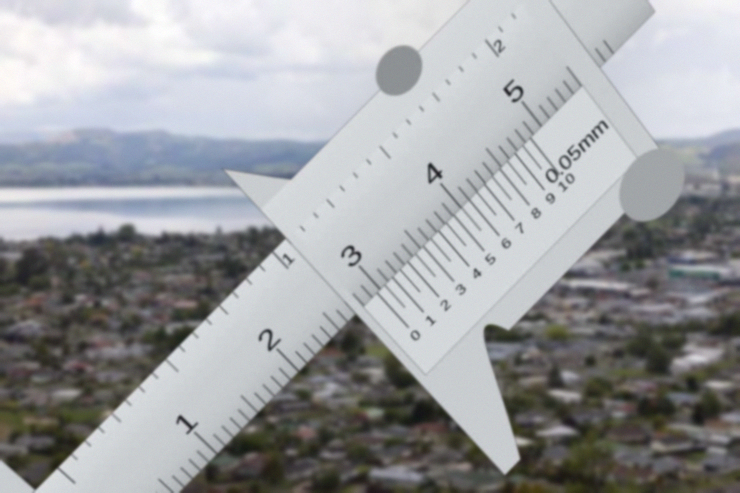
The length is 29.6,mm
